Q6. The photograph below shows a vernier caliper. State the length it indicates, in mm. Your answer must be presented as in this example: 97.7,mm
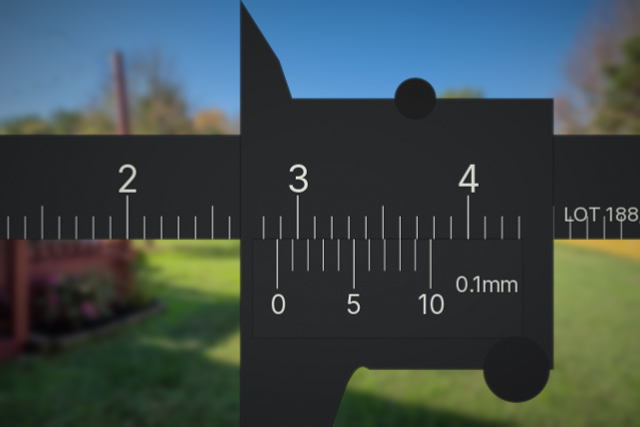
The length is 28.8,mm
